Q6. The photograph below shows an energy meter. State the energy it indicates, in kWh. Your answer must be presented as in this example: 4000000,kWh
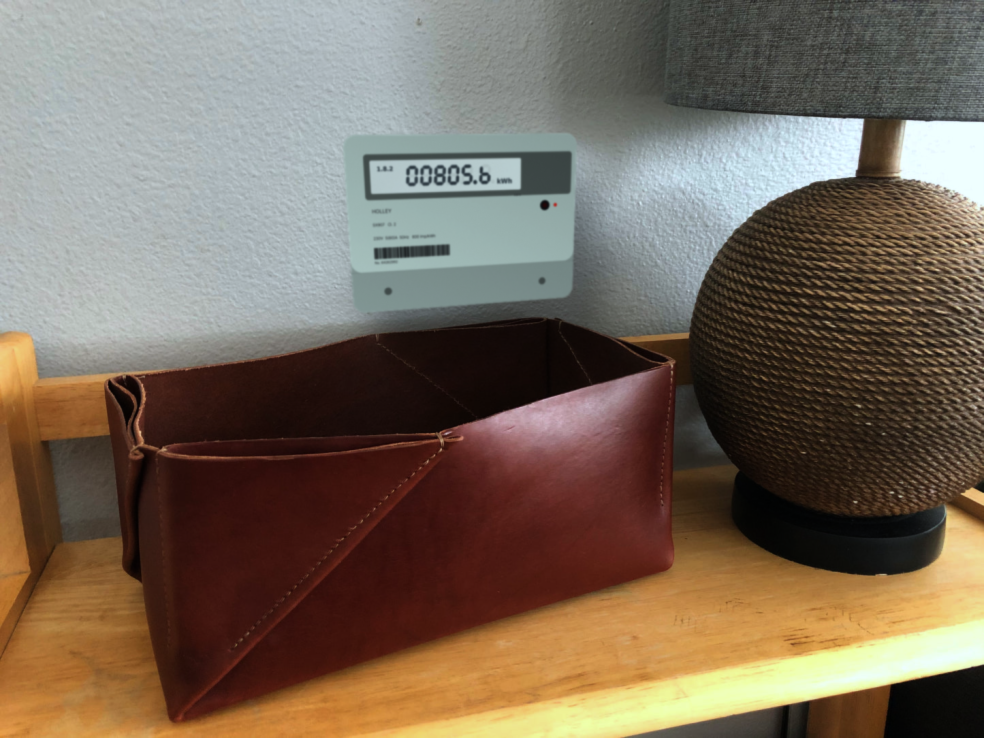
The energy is 805.6,kWh
